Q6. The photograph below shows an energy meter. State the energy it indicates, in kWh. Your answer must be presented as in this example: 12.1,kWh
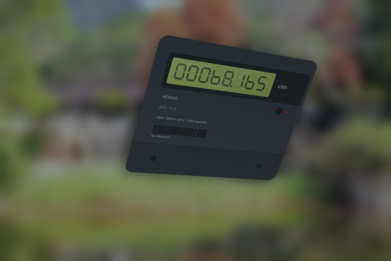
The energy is 68.165,kWh
